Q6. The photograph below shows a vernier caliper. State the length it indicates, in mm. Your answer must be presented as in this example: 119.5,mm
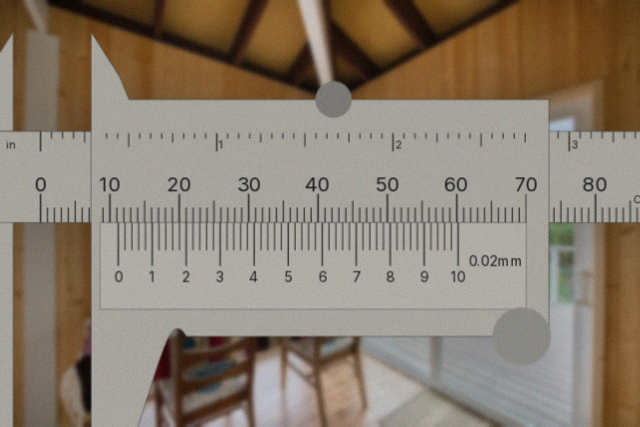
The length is 11.2,mm
